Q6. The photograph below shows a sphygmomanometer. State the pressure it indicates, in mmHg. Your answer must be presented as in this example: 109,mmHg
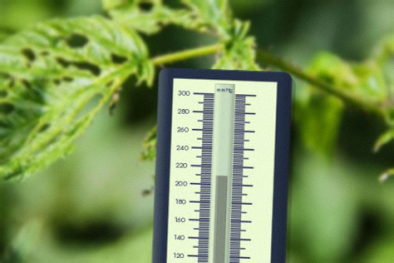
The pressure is 210,mmHg
